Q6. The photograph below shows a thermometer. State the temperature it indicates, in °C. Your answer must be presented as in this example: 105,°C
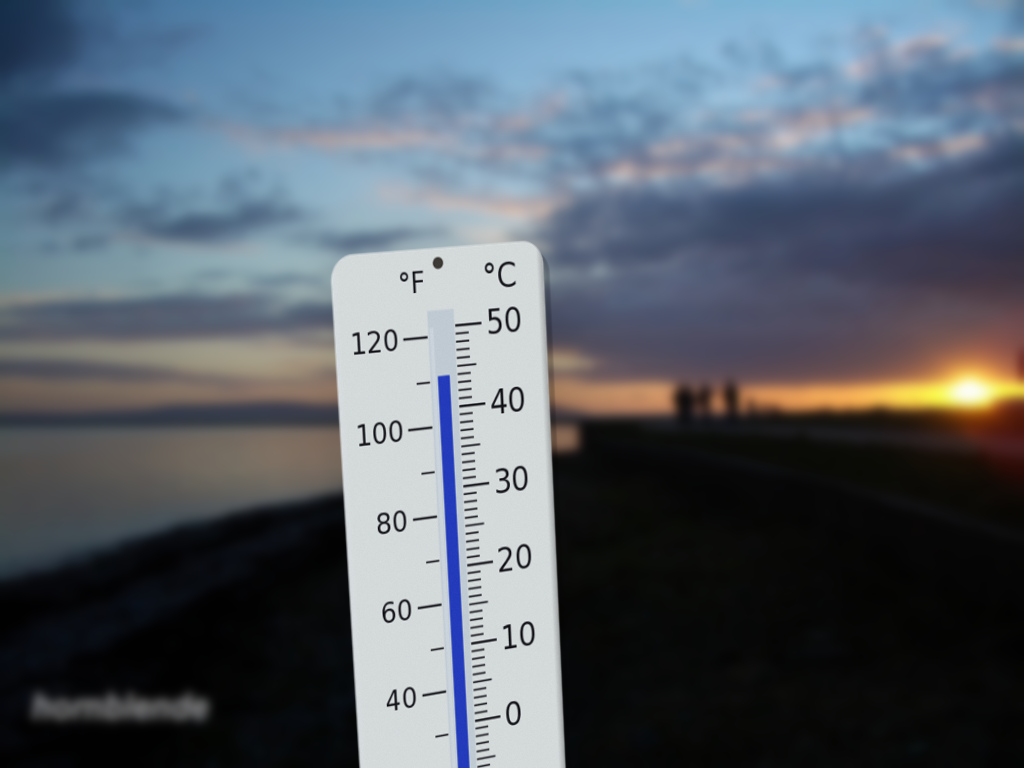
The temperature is 44,°C
